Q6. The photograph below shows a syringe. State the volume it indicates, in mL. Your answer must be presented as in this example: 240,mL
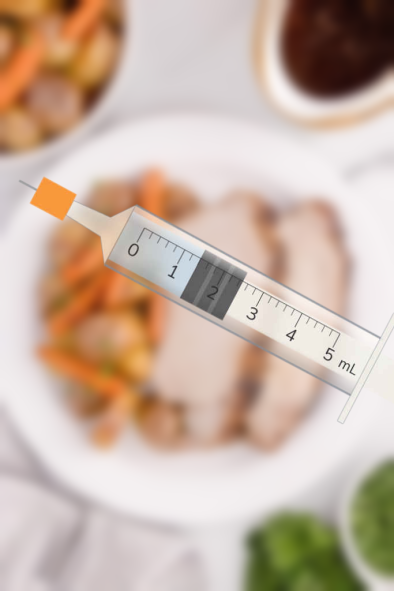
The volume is 1.4,mL
